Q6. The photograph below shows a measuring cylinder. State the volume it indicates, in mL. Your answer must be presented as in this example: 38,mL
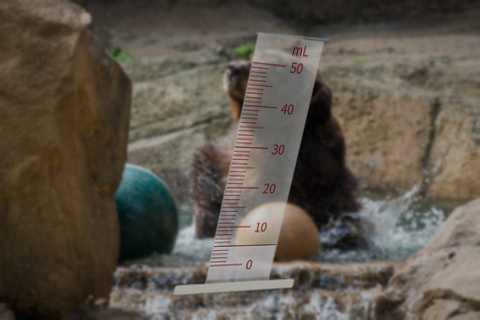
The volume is 5,mL
